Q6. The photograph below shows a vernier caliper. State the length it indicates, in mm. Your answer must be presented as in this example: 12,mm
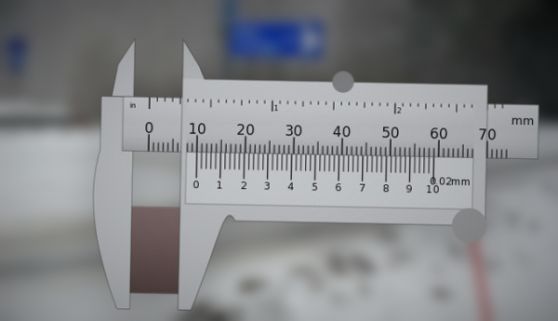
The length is 10.0,mm
